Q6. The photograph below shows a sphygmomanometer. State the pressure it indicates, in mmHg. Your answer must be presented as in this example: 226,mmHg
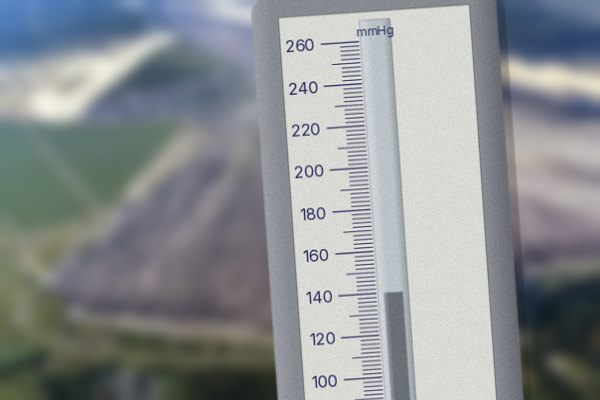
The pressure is 140,mmHg
